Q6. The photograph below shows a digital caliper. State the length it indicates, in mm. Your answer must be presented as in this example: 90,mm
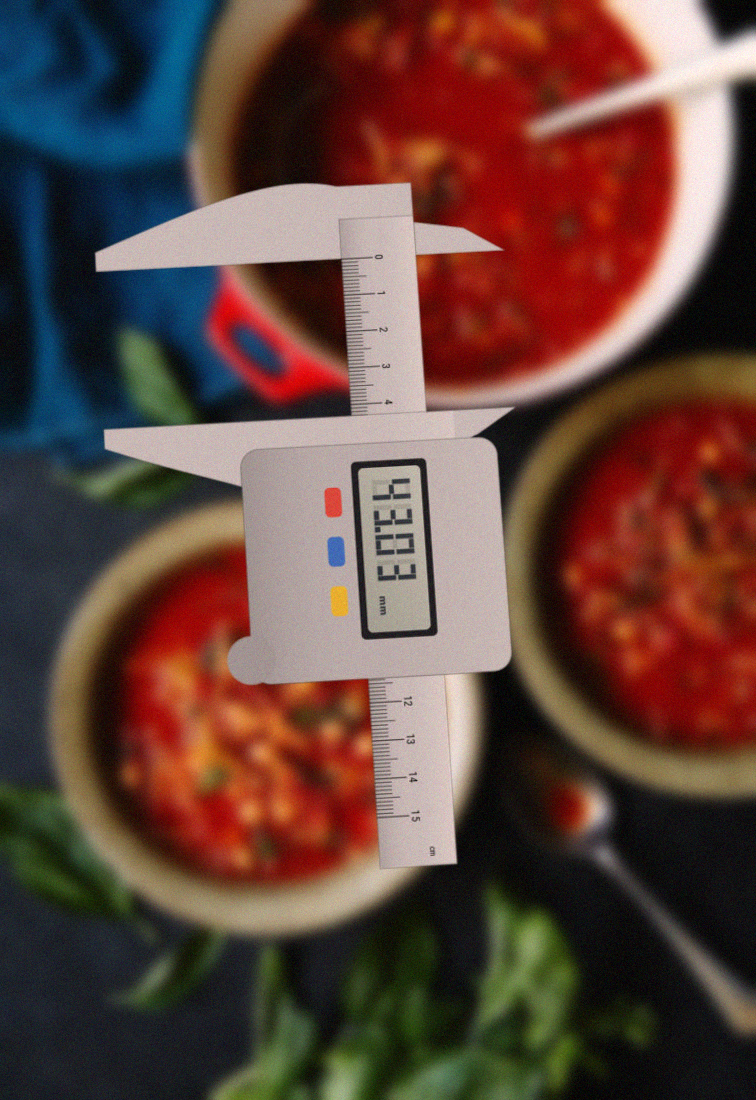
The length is 43.03,mm
